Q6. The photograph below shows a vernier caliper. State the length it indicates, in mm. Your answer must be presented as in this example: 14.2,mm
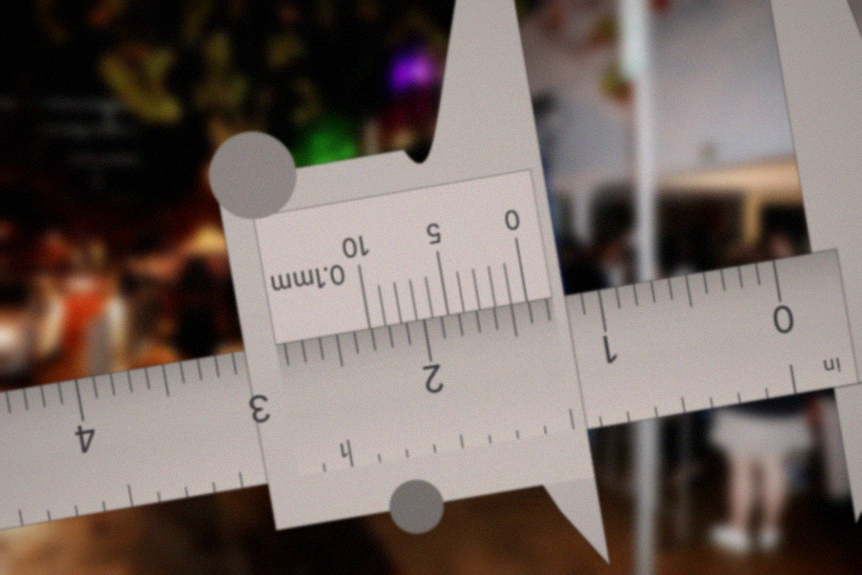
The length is 14.1,mm
